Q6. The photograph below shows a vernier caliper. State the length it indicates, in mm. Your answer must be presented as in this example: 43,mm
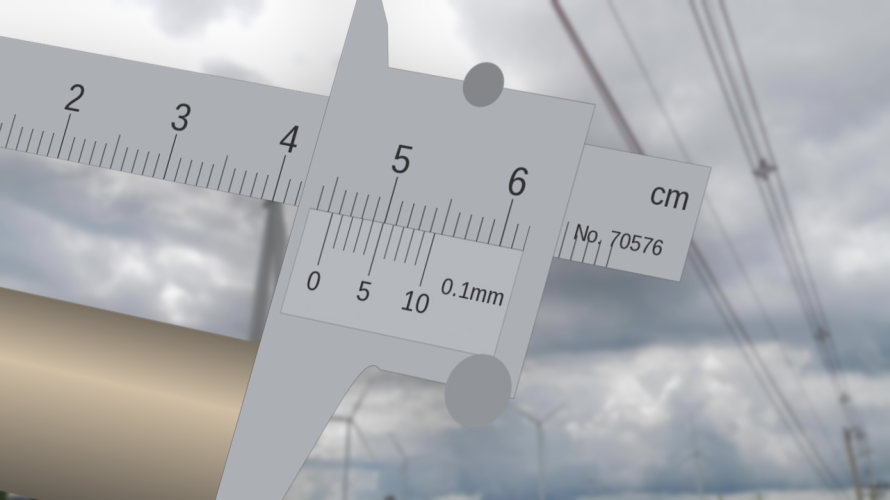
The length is 45.4,mm
